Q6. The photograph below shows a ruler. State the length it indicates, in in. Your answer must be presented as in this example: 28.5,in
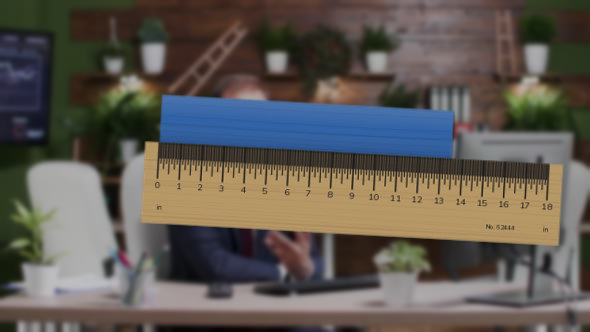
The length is 13.5,in
